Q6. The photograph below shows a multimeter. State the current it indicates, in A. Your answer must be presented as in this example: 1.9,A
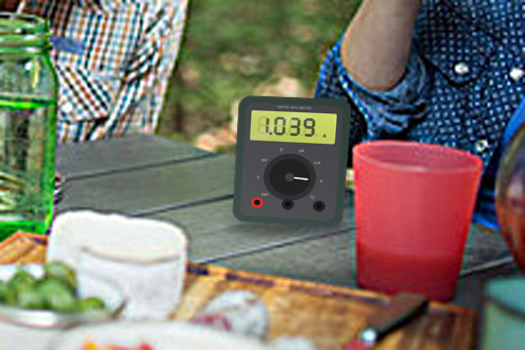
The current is 1.039,A
